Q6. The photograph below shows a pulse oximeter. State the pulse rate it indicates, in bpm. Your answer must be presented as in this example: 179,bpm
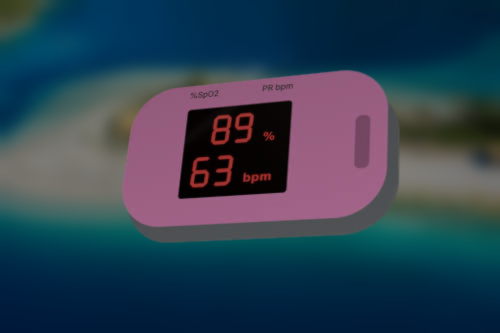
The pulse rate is 63,bpm
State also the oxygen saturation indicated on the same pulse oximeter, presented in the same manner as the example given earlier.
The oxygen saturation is 89,%
